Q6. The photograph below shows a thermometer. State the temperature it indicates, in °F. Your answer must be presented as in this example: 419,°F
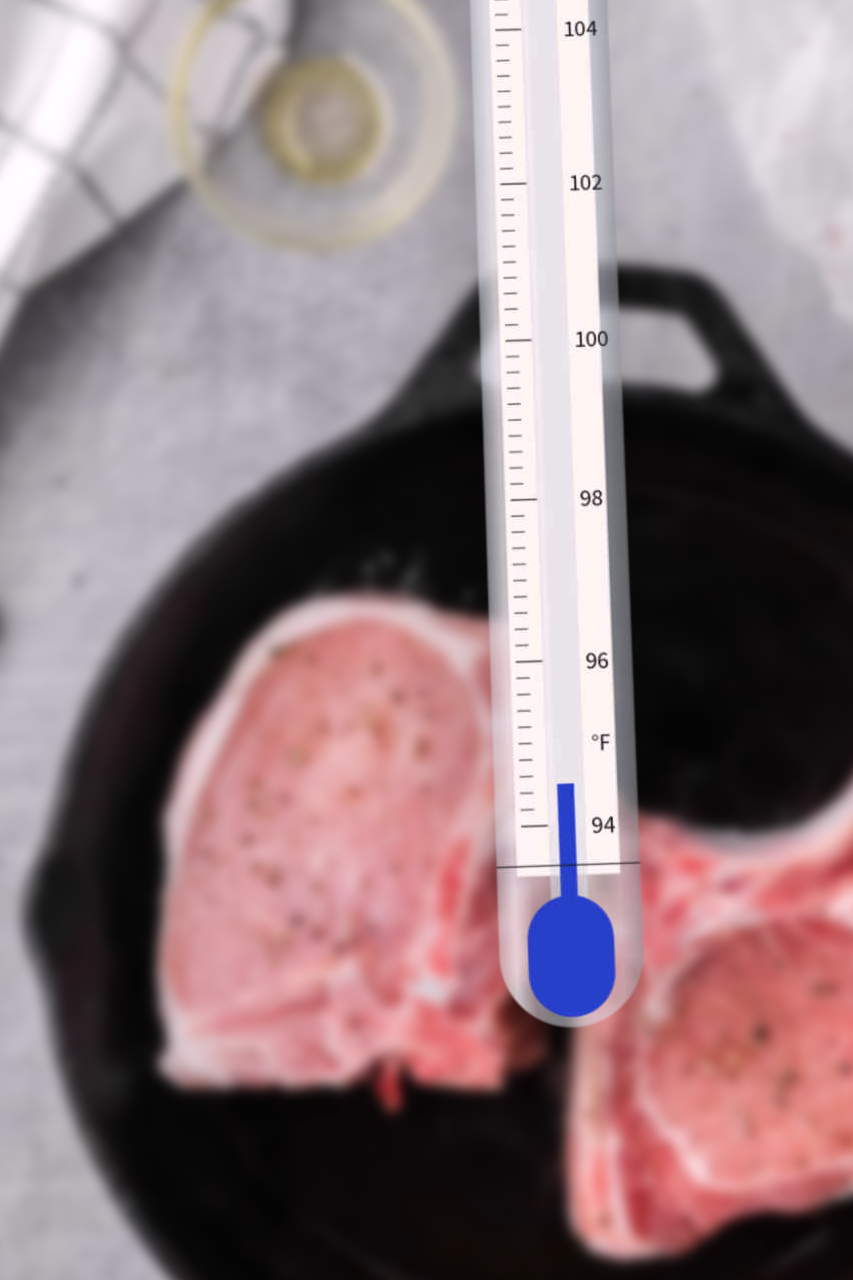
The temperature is 94.5,°F
